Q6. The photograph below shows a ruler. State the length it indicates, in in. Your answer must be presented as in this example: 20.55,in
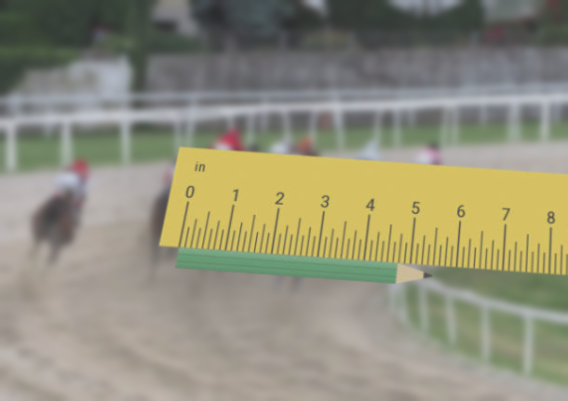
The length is 5.5,in
